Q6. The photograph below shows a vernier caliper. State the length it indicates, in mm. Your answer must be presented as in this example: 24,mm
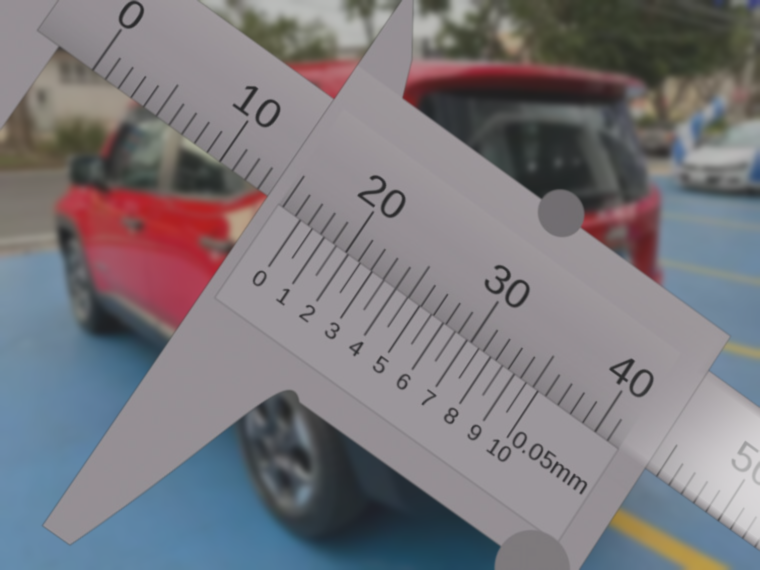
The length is 16.4,mm
